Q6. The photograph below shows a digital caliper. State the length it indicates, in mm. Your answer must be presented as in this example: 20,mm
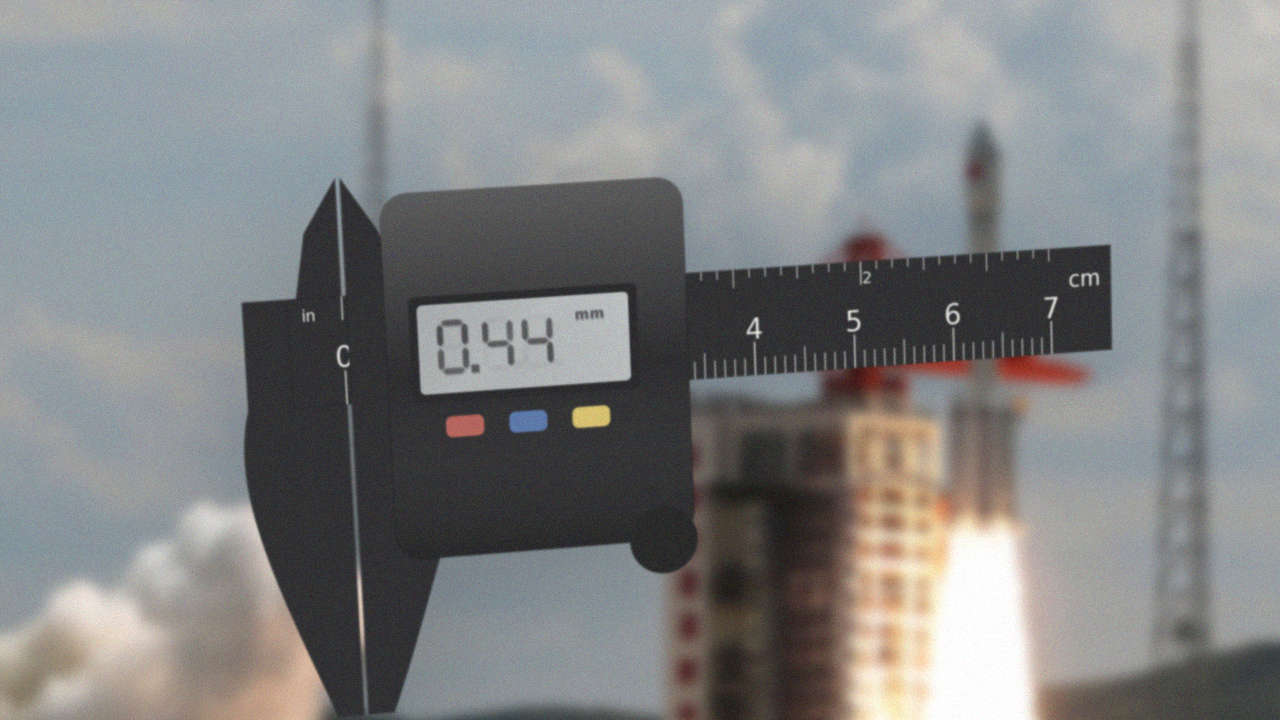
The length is 0.44,mm
